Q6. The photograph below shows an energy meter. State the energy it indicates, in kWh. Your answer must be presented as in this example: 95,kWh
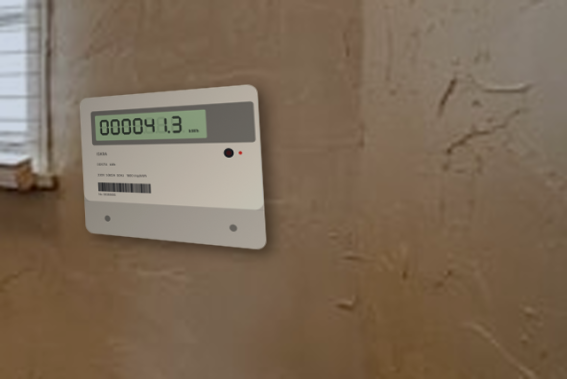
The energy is 41.3,kWh
